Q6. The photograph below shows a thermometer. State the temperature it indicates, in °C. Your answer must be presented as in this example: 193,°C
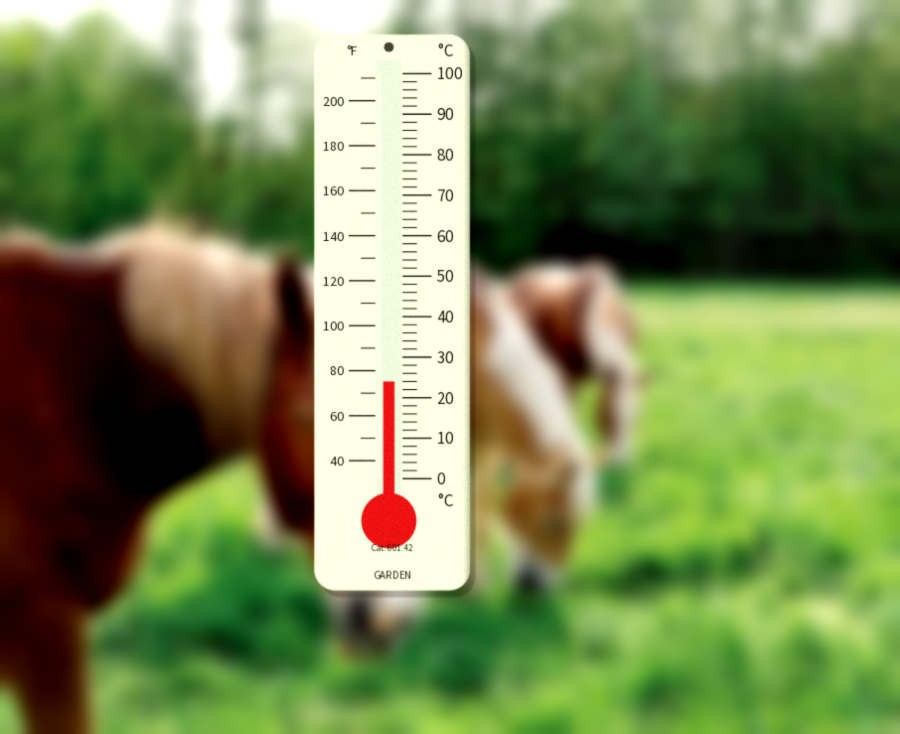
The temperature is 24,°C
